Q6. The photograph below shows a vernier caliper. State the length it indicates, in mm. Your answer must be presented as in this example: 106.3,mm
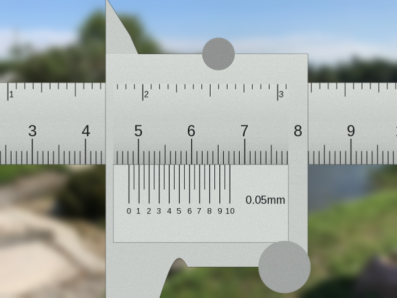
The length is 48.2,mm
